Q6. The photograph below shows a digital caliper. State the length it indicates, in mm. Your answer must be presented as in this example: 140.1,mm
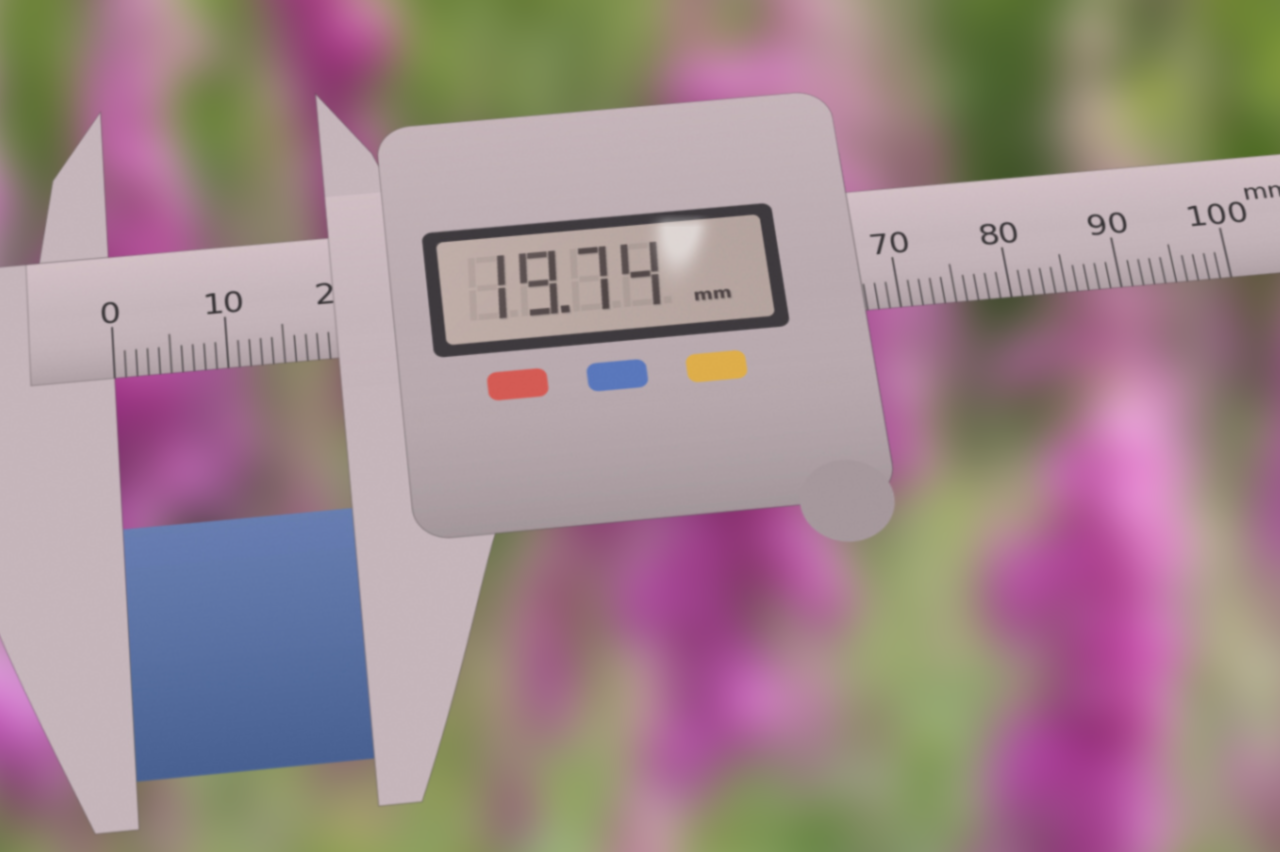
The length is 19.74,mm
